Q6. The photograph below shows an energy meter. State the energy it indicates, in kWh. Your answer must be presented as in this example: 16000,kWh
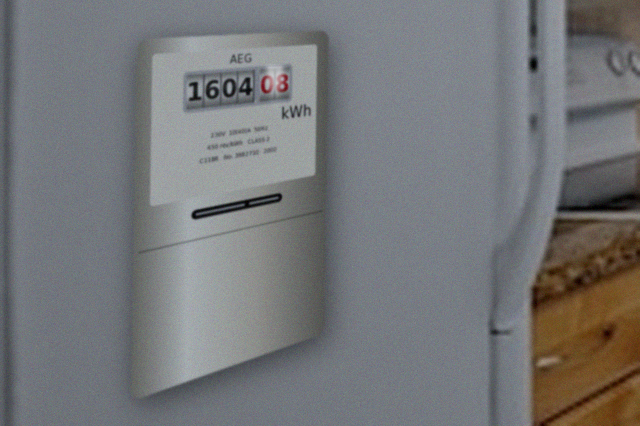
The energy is 1604.08,kWh
